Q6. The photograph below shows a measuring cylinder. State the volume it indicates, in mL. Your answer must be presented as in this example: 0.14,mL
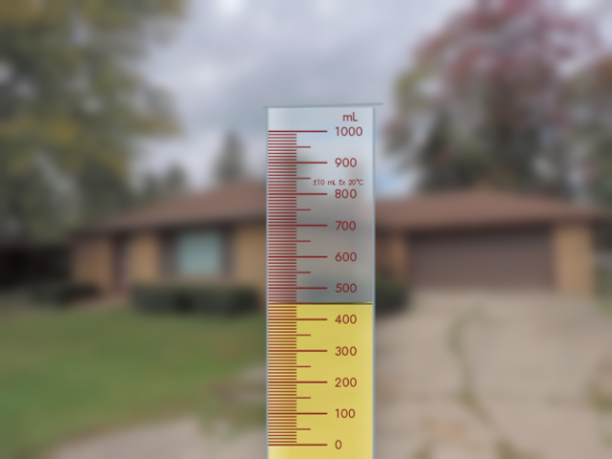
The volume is 450,mL
